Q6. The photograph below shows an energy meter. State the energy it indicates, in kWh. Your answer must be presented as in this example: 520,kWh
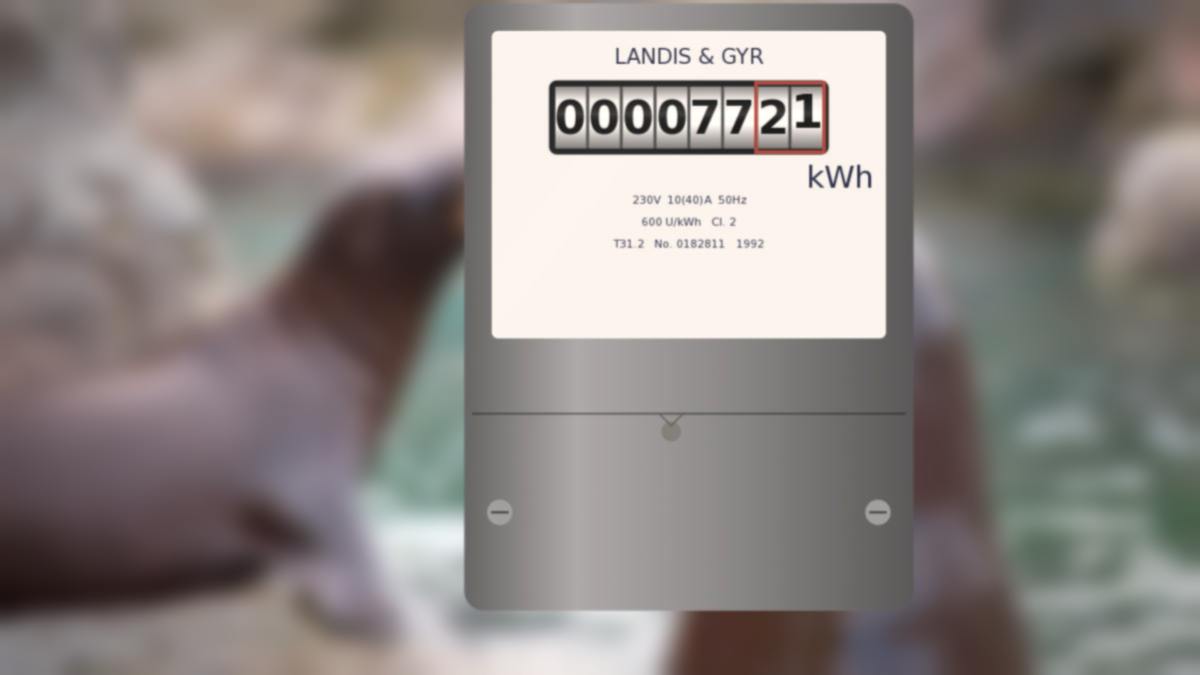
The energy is 77.21,kWh
